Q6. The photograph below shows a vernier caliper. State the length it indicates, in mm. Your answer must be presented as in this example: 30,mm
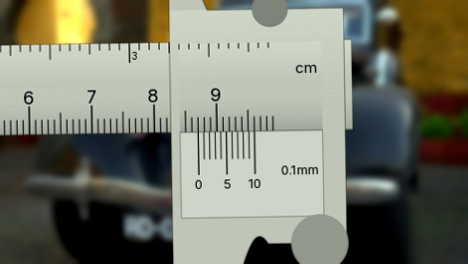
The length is 87.0,mm
